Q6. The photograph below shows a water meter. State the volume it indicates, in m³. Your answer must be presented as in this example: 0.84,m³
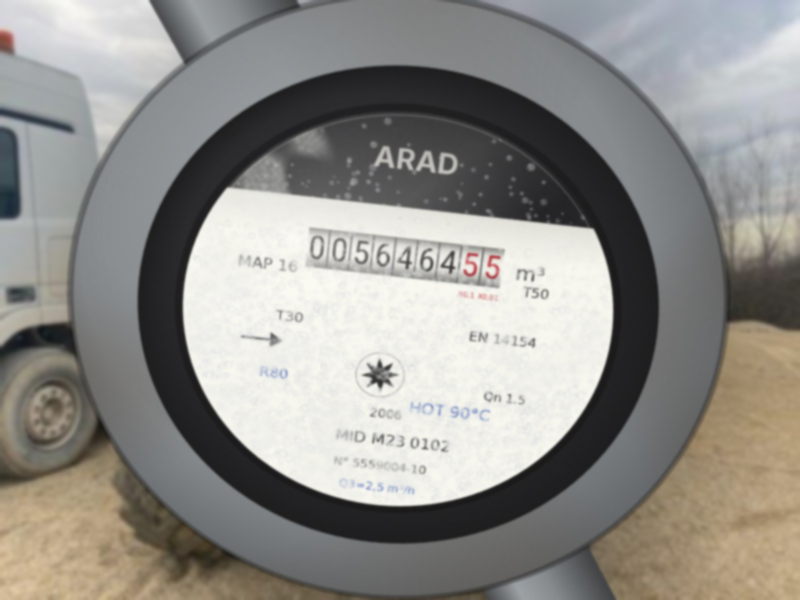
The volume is 56464.55,m³
